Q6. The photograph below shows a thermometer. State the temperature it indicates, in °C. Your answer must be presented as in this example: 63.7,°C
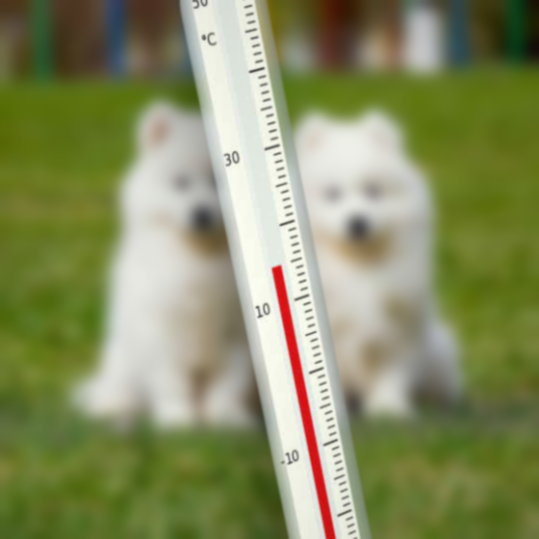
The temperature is 15,°C
